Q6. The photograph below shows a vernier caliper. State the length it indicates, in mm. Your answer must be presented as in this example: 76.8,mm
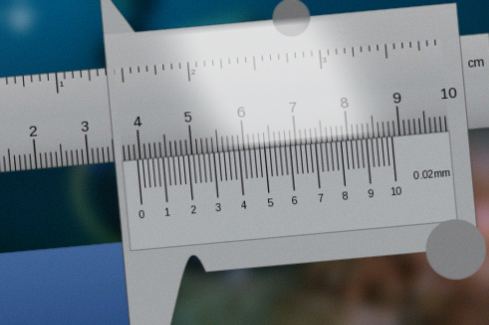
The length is 39.5,mm
